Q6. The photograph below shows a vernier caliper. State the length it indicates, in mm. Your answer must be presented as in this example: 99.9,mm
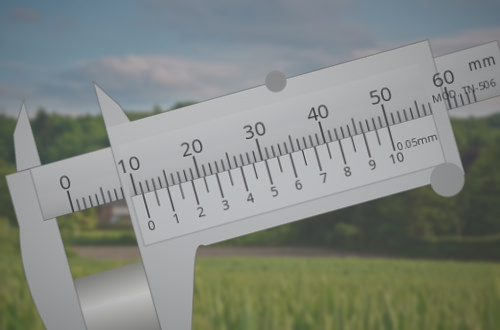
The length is 11.0,mm
